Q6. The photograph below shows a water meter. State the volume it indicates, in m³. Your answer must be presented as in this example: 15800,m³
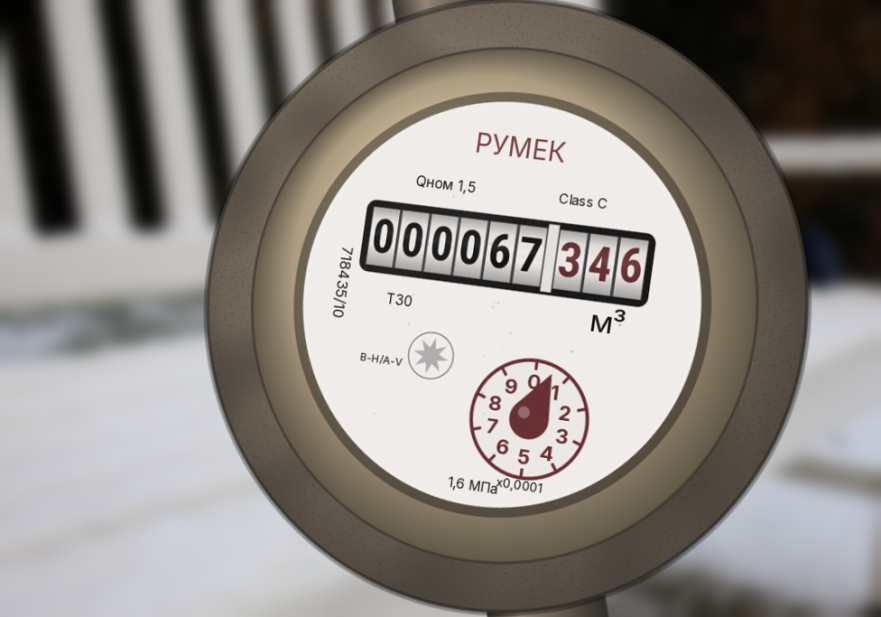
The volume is 67.3460,m³
